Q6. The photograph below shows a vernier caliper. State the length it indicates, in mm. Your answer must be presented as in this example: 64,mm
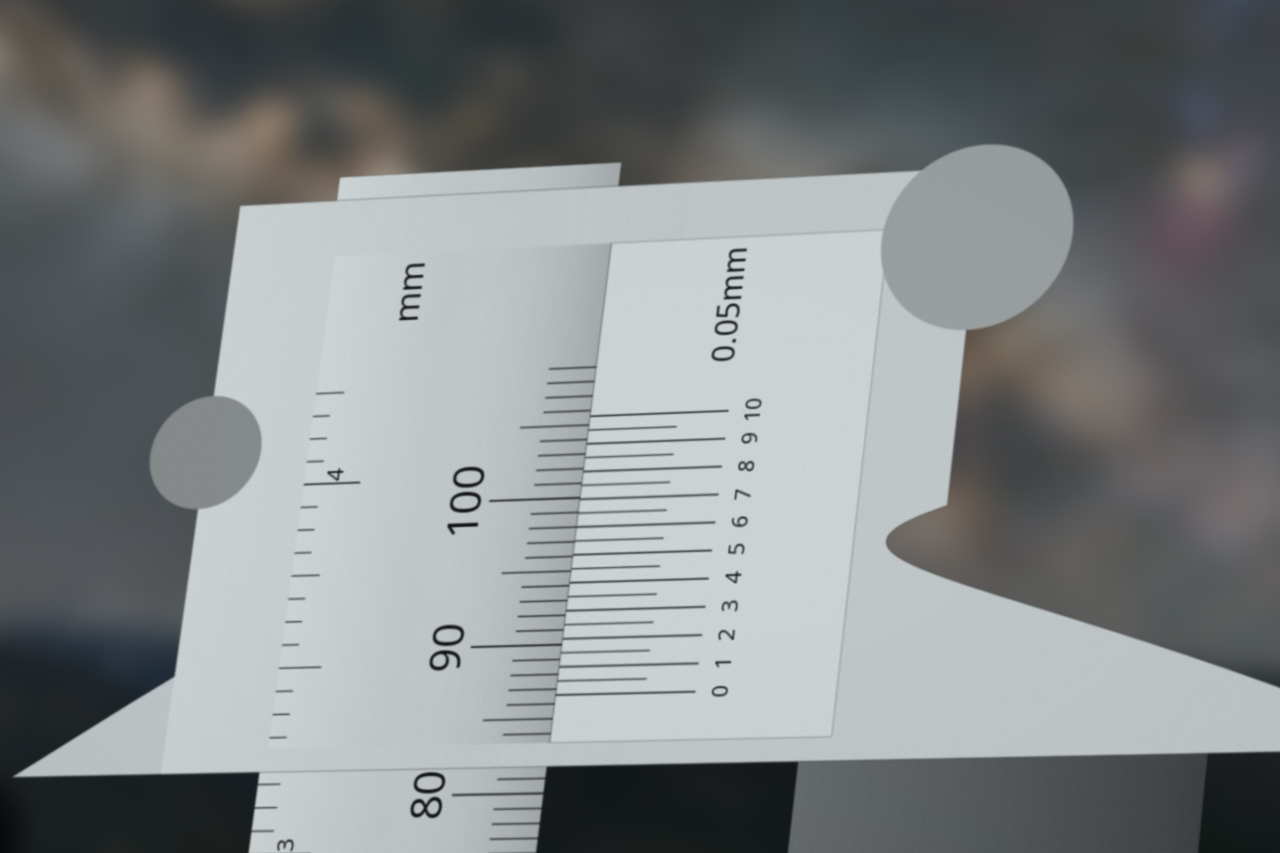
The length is 86.6,mm
